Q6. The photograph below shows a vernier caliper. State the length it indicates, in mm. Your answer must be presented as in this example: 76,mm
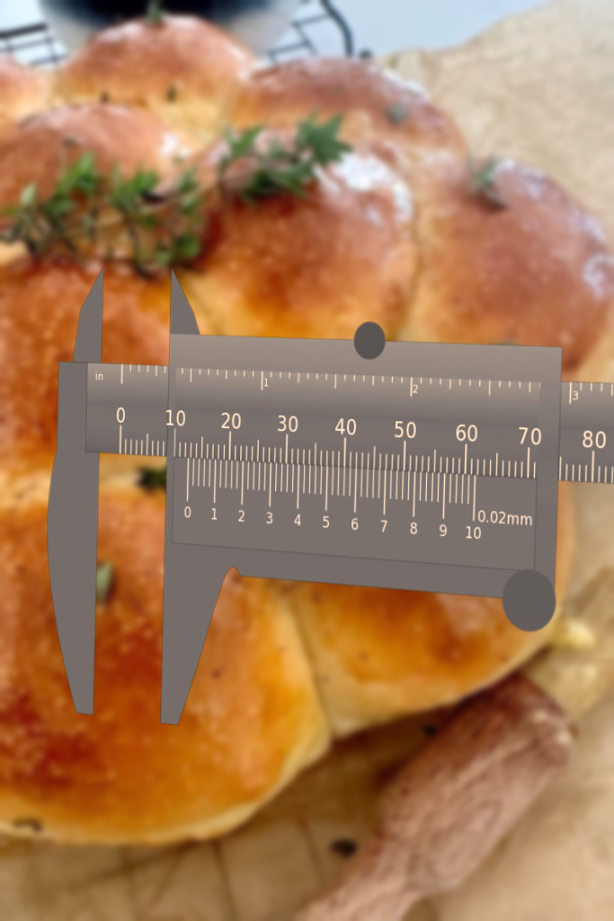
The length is 12.6,mm
